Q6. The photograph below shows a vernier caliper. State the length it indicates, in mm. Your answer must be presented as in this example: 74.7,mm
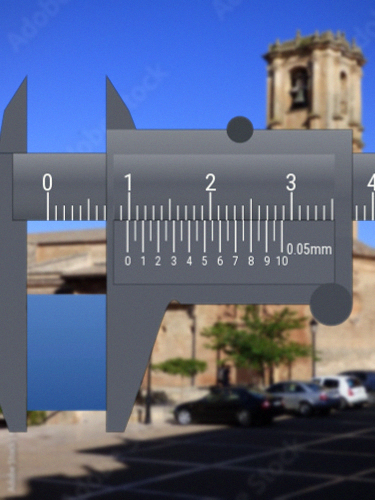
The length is 9.8,mm
